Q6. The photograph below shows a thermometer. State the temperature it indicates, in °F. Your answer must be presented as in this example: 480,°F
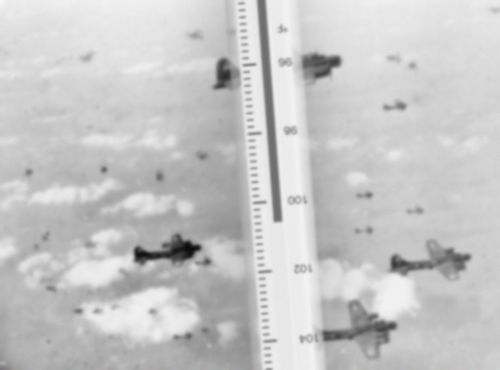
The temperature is 100.6,°F
